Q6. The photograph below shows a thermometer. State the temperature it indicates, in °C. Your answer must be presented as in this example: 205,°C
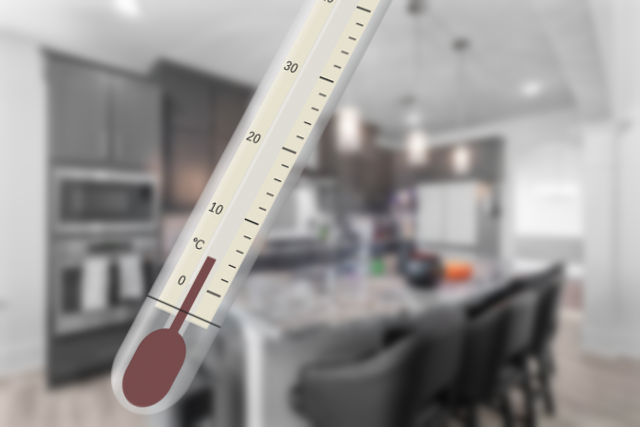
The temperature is 4,°C
